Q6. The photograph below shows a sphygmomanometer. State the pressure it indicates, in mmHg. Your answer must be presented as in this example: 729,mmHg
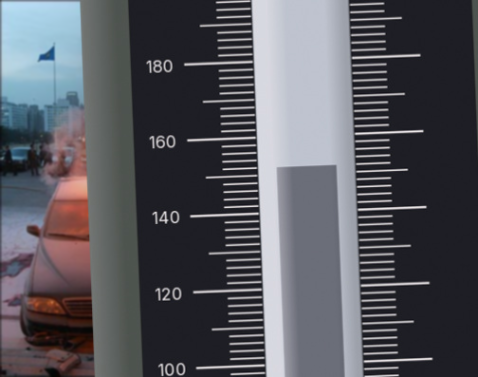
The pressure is 152,mmHg
